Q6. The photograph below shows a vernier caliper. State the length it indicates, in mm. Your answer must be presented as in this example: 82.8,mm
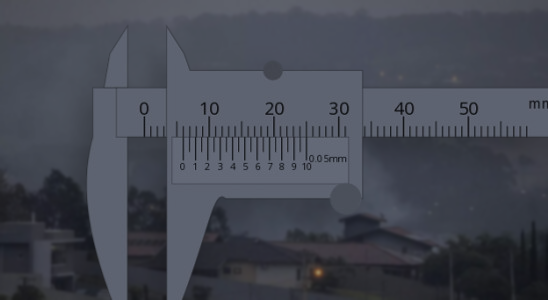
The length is 6.0,mm
